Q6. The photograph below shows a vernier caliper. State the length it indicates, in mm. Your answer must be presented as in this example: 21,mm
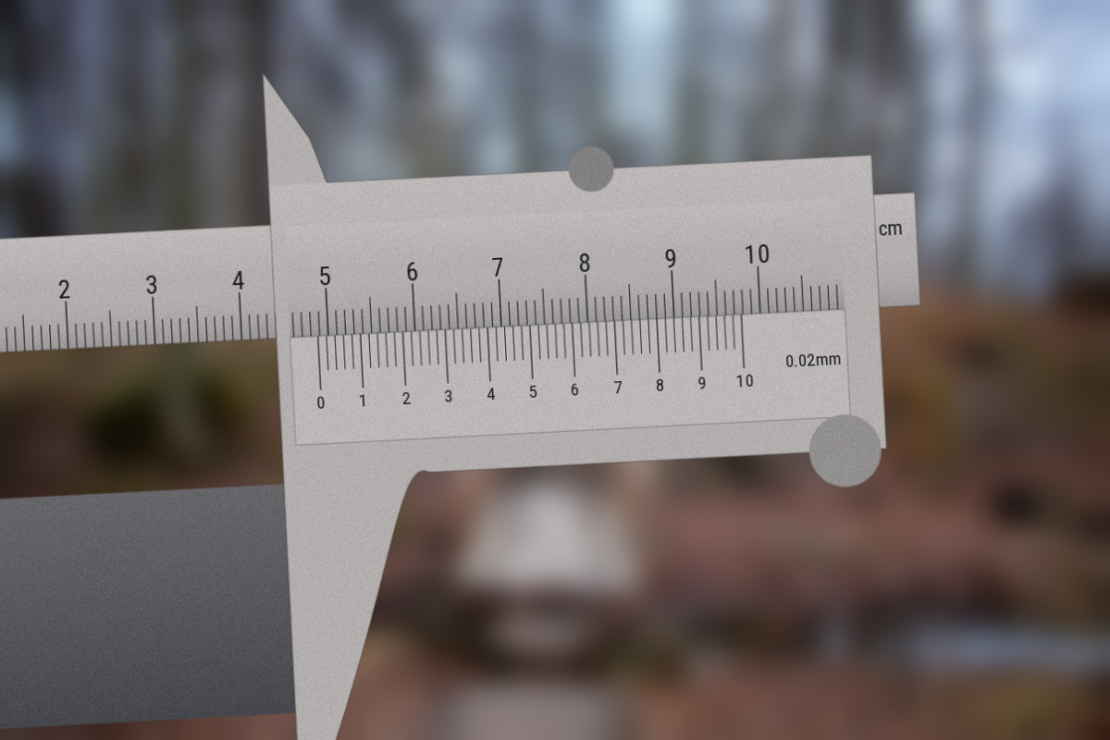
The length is 48.8,mm
